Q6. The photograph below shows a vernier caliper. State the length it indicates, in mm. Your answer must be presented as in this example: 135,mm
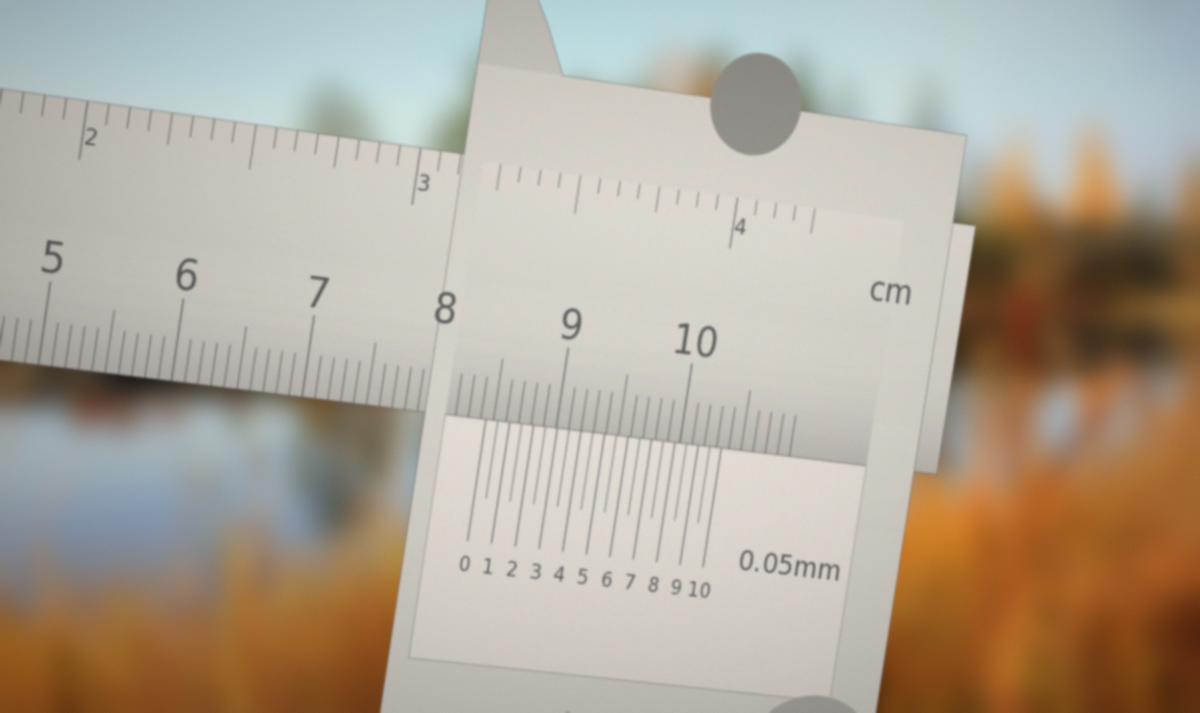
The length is 84.4,mm
